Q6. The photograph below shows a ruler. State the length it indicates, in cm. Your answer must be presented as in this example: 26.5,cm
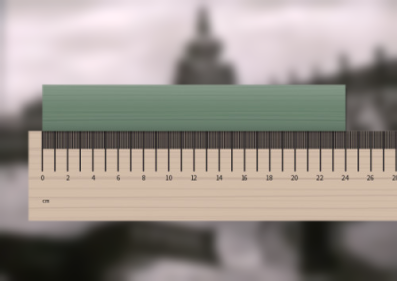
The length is 24,cm
